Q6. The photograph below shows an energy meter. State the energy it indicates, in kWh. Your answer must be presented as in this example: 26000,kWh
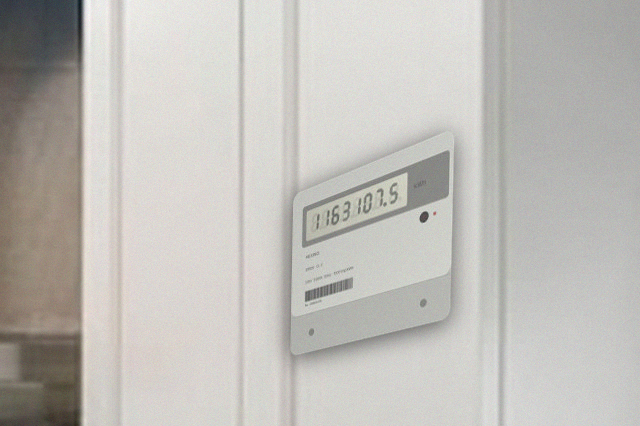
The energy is 1163107.5,kWh
